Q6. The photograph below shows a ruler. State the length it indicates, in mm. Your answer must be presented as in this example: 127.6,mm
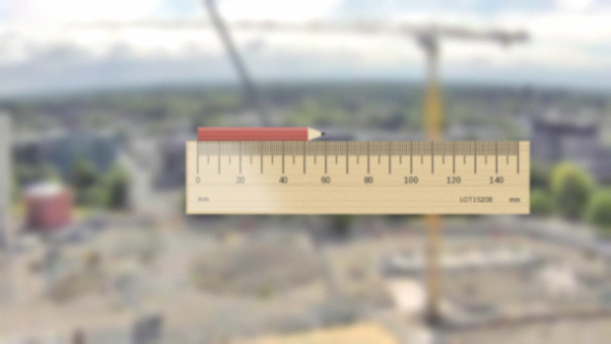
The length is 60,mm
